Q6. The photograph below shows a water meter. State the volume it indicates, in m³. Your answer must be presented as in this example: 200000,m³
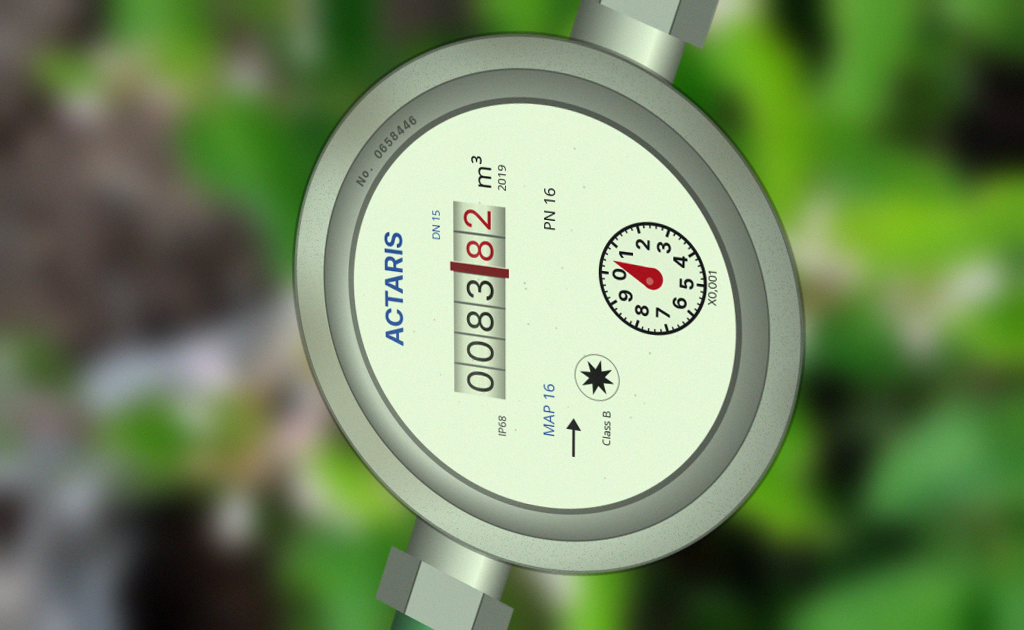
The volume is 83.820,m³
